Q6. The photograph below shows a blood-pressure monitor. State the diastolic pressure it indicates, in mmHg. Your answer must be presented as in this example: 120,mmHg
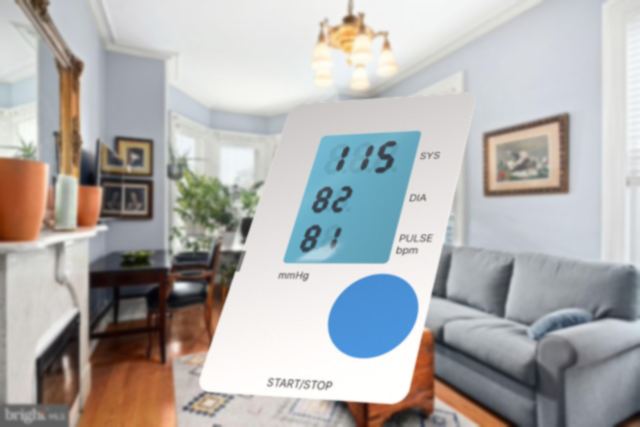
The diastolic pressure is 82,mmHg
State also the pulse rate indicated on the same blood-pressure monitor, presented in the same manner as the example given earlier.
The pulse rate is 81,bpm
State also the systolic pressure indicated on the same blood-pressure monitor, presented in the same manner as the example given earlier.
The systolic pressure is 115,mmHg
